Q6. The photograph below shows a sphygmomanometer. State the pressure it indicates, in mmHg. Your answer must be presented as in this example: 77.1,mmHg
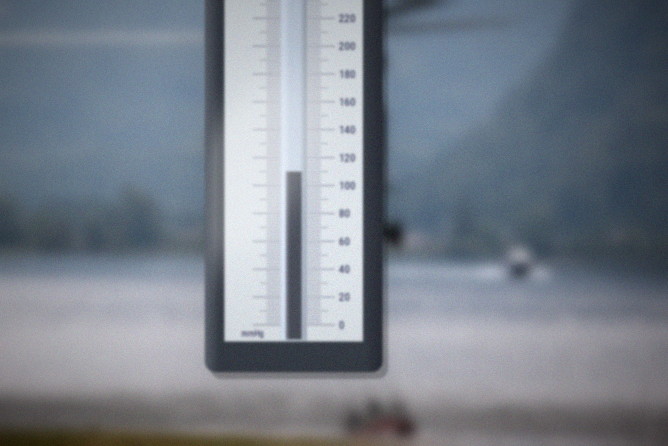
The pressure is 110,mmHg
